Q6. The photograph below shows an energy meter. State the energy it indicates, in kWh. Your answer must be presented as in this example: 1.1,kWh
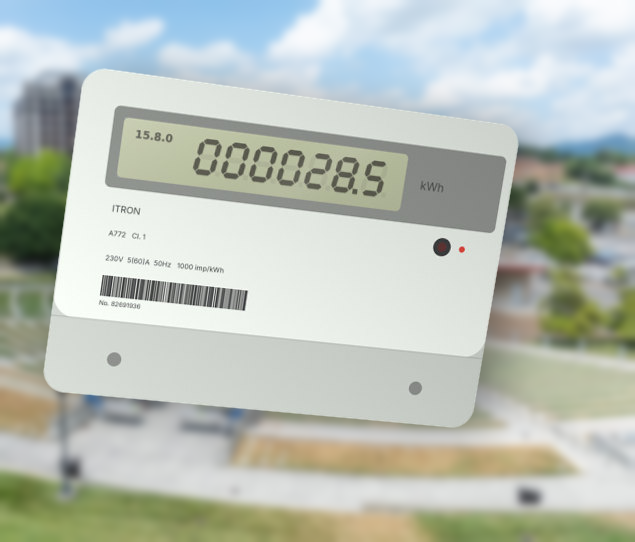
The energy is 28.5,kWh
